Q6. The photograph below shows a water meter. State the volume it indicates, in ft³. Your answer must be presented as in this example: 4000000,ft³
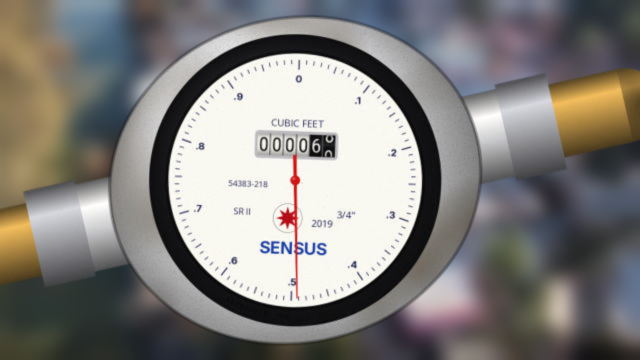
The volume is 68.49,ft³
